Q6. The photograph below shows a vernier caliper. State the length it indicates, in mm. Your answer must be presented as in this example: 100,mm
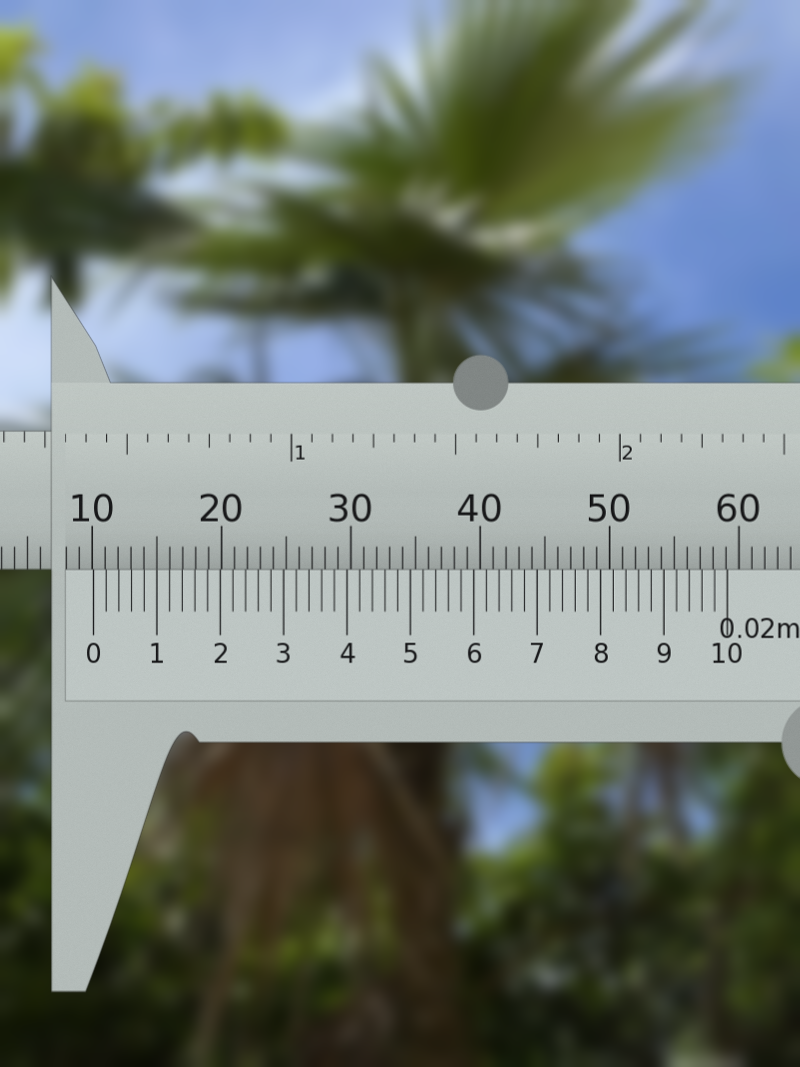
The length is 10.1,mm
